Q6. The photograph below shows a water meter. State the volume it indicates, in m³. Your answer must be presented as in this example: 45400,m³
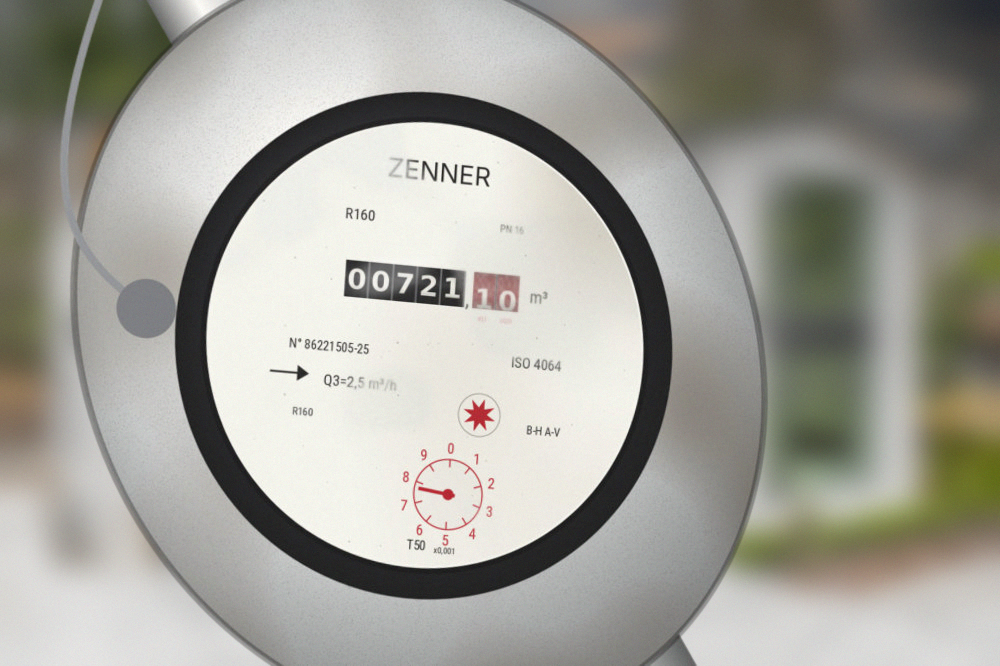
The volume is 721.097,m³
